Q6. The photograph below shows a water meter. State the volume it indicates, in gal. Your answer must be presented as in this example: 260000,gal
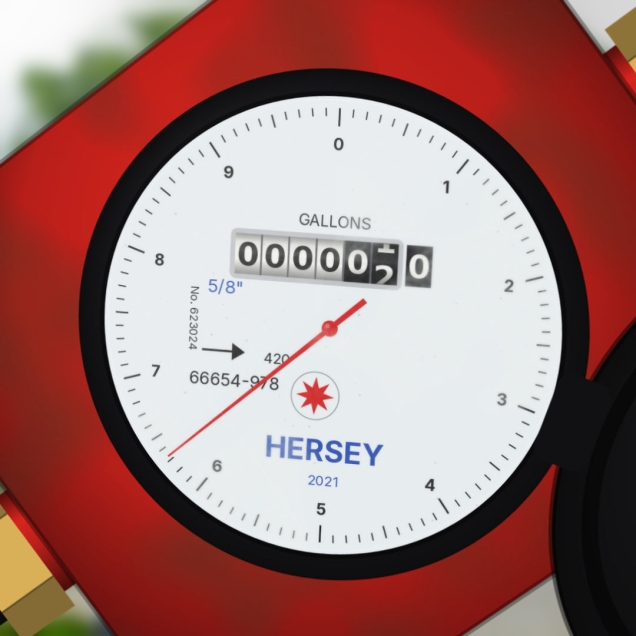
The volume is 16.3,gal
